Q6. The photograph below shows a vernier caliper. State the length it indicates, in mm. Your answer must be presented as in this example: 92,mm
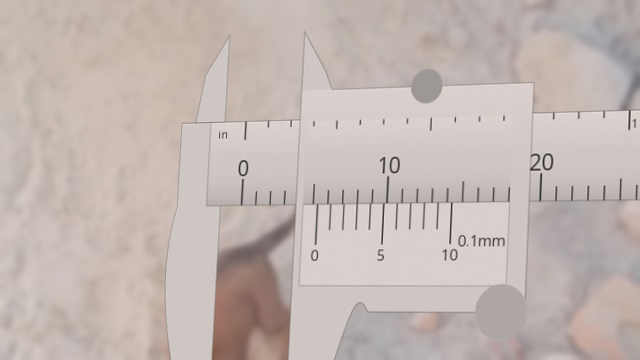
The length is 5.3,mm
